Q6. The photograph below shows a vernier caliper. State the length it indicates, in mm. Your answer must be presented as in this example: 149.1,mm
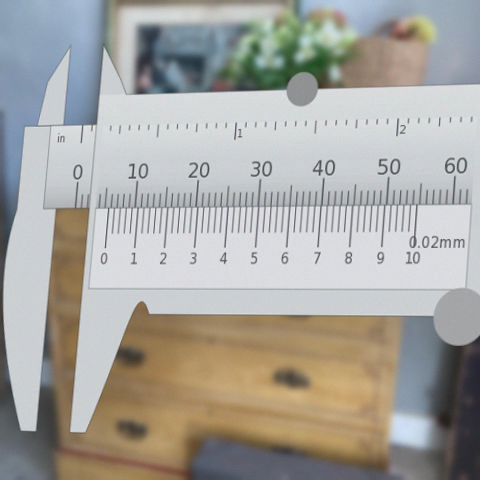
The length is 5.6,mm
